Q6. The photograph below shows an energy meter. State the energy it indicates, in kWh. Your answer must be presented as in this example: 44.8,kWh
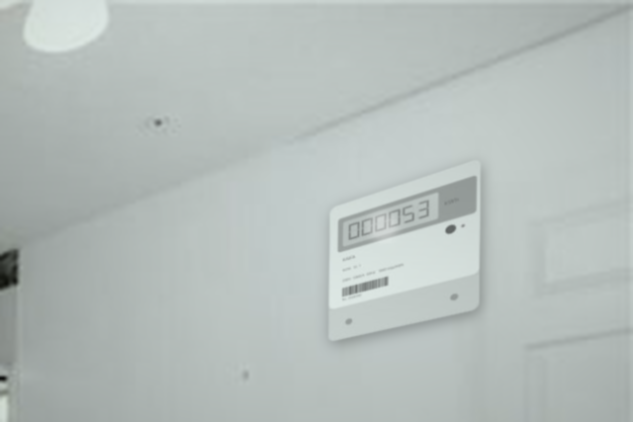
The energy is 53,kWh
